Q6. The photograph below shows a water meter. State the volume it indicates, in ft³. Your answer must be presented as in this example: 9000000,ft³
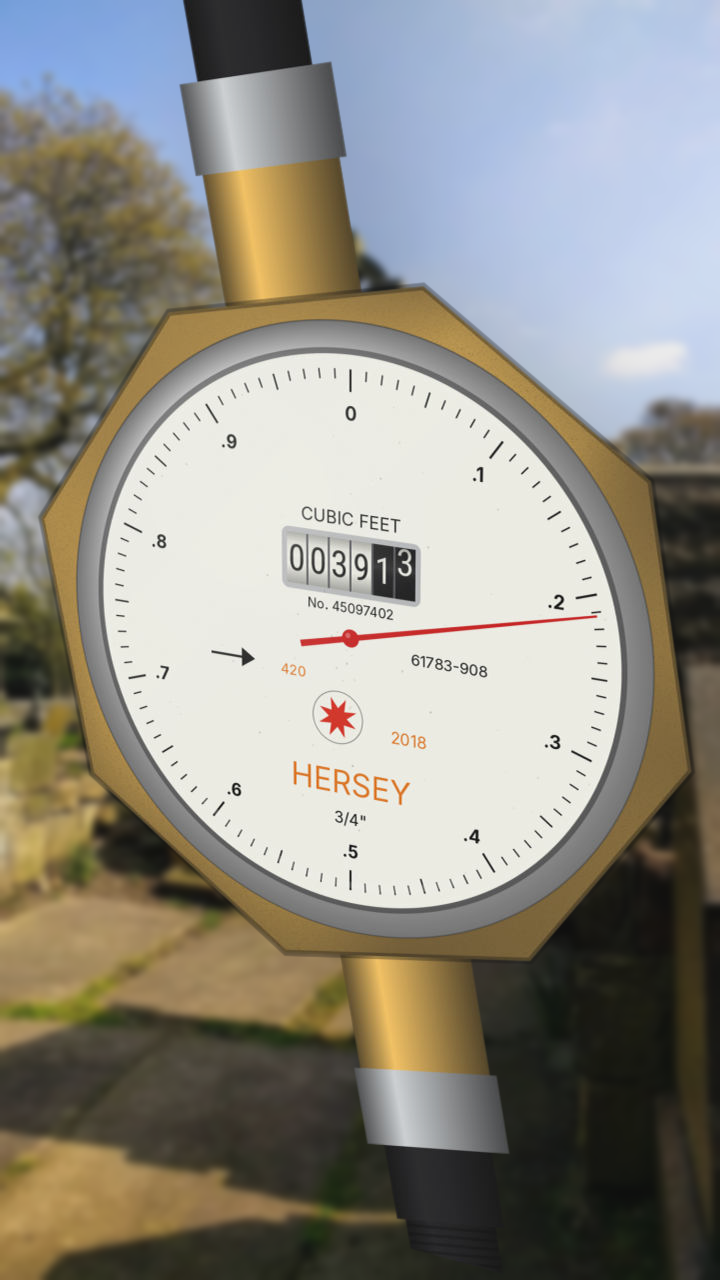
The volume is 3913.21,ft³
